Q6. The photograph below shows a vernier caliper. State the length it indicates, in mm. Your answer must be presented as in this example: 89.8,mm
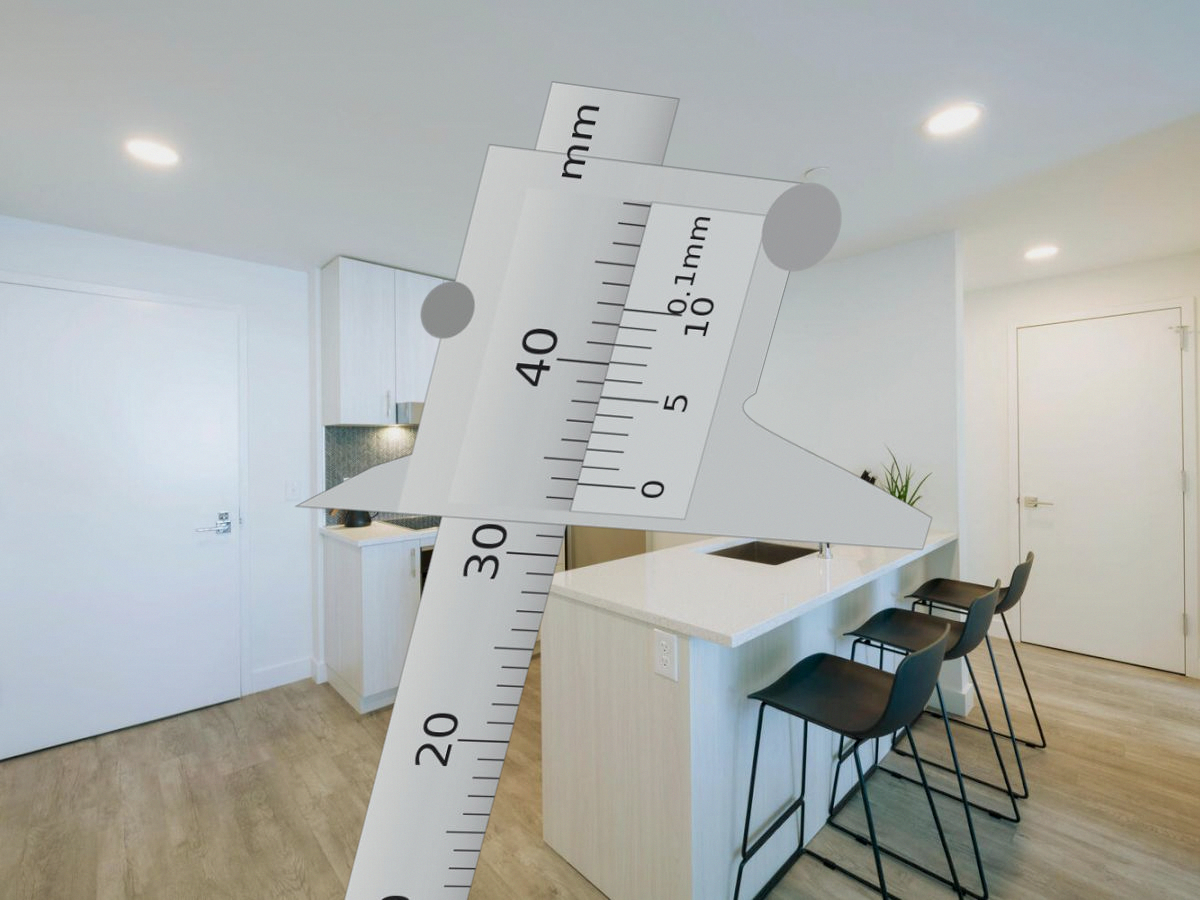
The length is 33.8,mm
